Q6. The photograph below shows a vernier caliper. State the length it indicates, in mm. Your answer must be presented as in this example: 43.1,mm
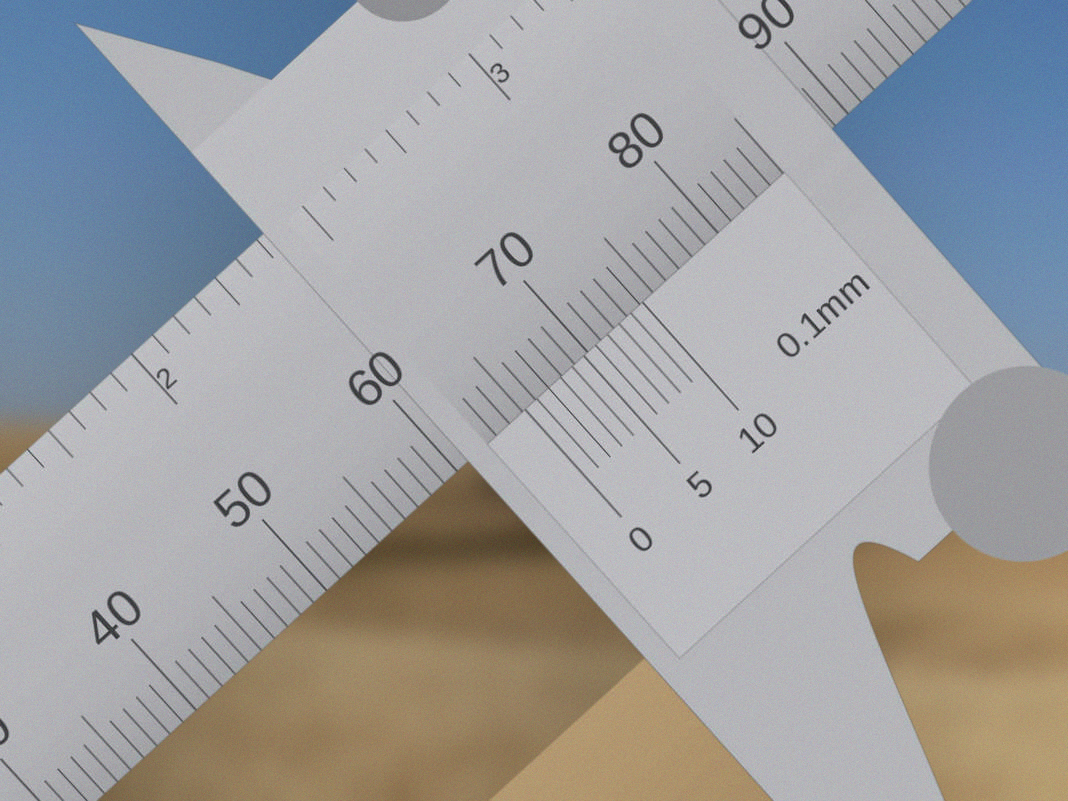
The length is 65.2,mm
